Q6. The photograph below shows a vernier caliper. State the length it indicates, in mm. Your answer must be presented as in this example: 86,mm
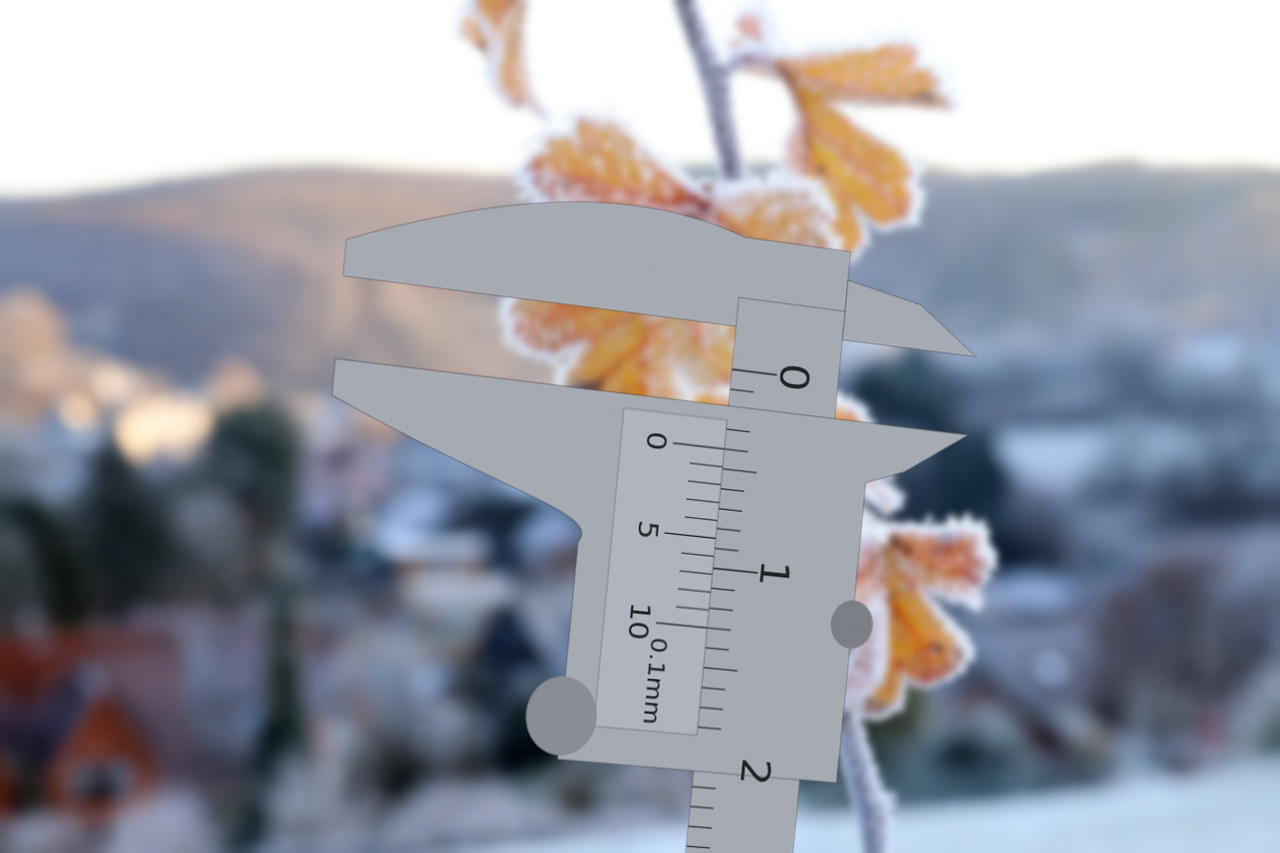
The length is 4.0,mm
